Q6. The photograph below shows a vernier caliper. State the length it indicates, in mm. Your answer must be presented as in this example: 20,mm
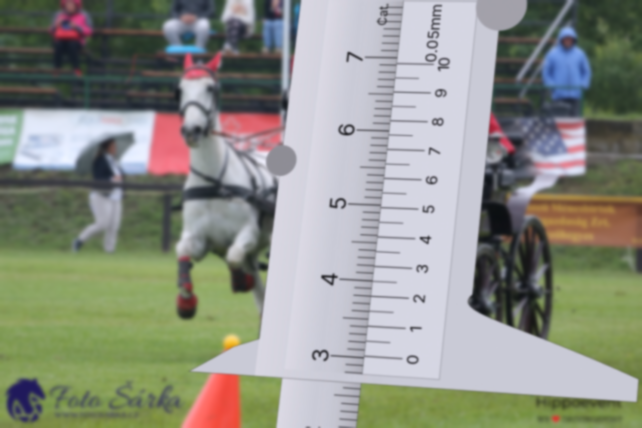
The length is 30.2,mm
